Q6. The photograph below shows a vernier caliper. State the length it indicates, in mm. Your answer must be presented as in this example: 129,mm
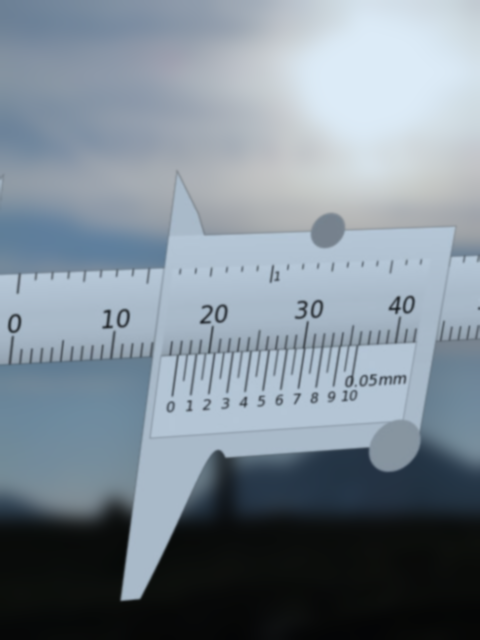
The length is 16.8,mm
